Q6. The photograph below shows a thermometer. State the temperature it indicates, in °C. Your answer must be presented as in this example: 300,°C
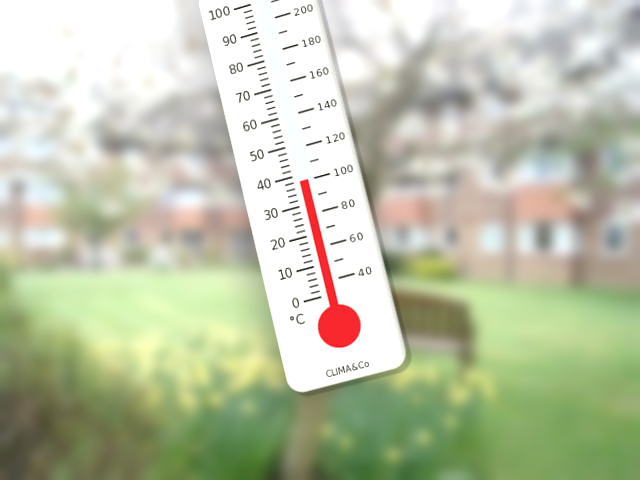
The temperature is 38,°C
